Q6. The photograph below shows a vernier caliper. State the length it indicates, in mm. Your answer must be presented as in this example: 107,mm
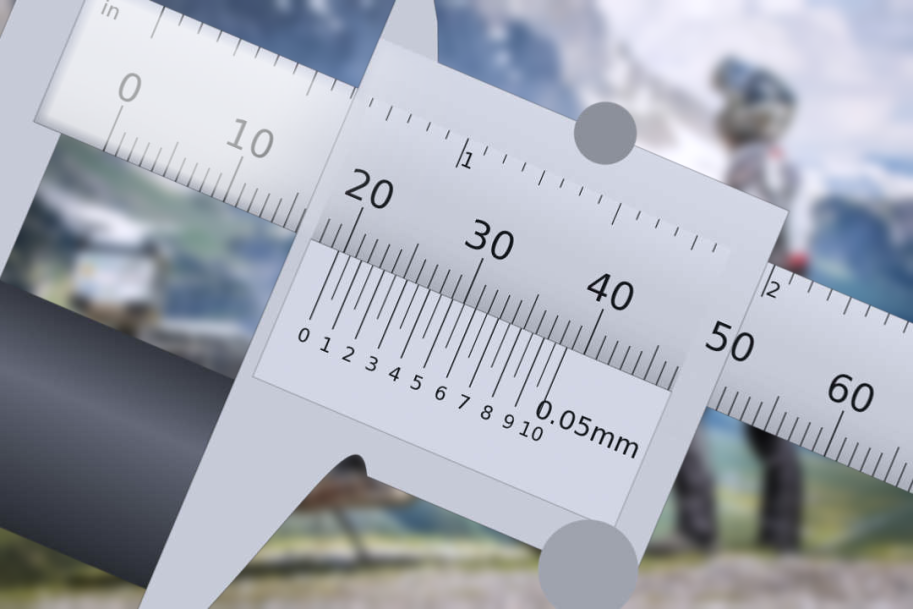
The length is 19.6,mm
